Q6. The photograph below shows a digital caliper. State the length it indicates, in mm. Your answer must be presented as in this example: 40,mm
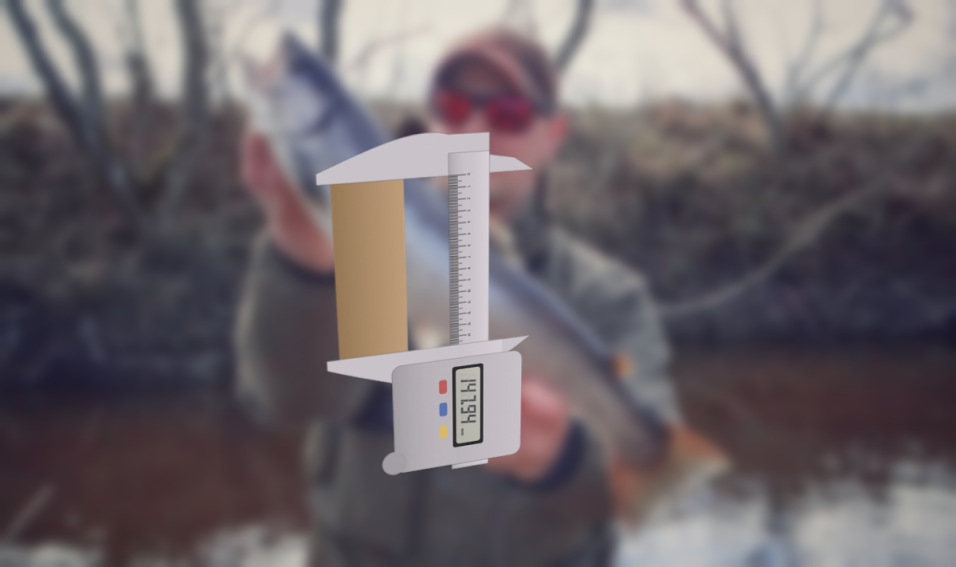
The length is 147.94,mm
